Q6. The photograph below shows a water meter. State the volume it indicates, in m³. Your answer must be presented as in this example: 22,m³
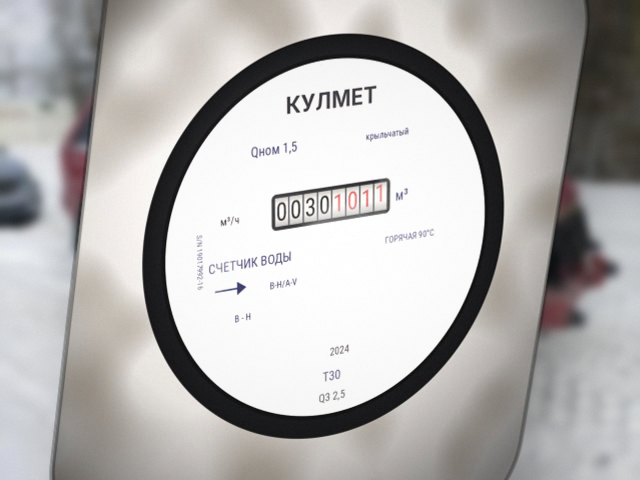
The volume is 30.1011,m³
